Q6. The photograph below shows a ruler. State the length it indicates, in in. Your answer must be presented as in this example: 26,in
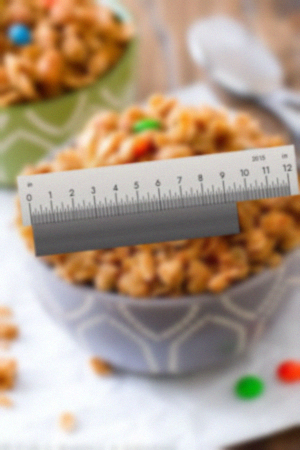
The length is 9.5,in
